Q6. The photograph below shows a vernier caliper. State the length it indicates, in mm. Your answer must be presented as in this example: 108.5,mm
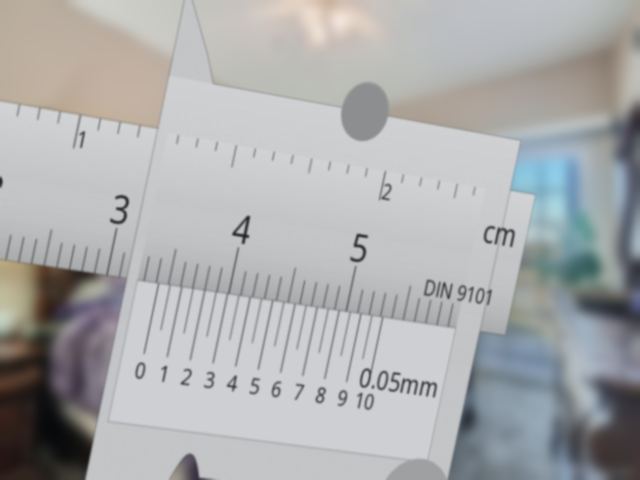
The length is 34.2,mm
